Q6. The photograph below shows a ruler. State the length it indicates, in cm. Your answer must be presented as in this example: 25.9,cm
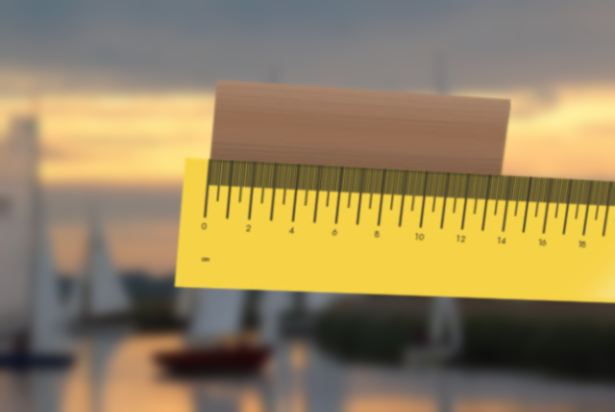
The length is 13.5,cm
